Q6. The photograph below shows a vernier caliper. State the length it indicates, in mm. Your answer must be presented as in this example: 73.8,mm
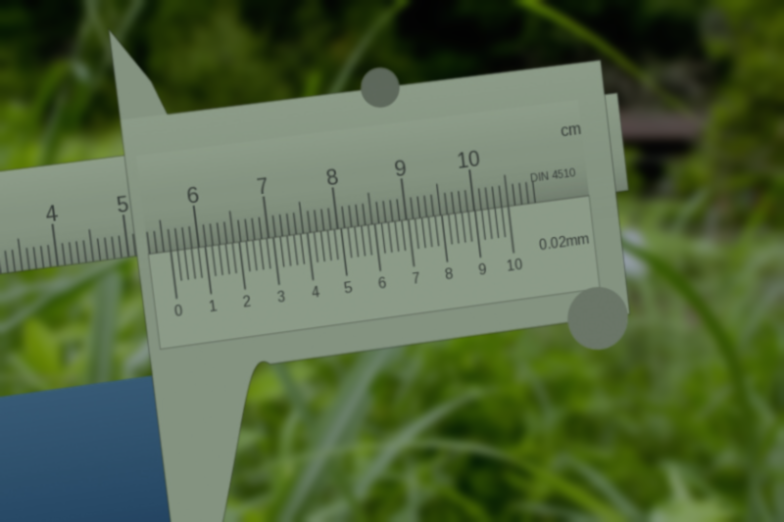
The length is 56.0,mm
